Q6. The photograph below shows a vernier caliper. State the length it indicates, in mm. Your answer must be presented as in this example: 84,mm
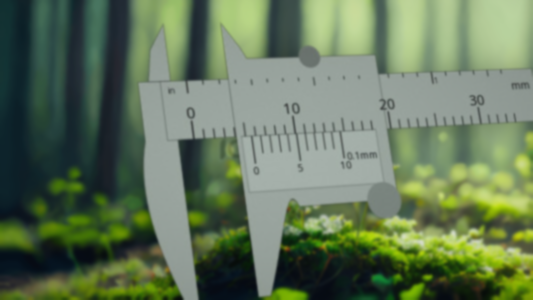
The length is 5.6,mm
